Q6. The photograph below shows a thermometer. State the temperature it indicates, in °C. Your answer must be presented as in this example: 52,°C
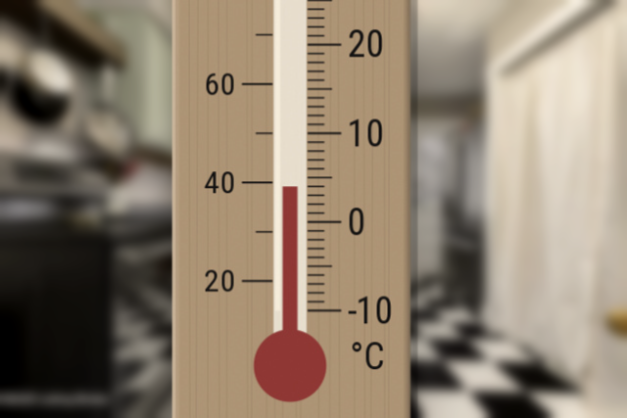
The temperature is 4,°C
